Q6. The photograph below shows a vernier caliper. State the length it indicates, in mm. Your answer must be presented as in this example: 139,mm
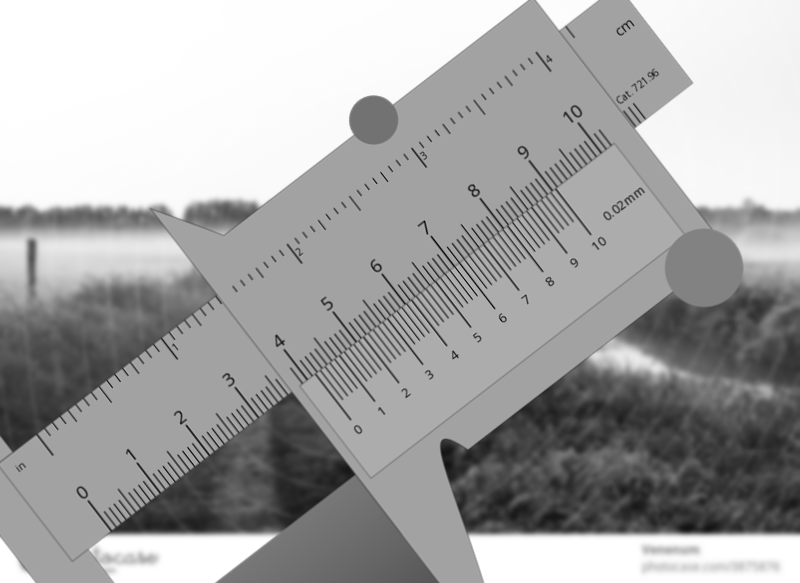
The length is 41.6,mm
